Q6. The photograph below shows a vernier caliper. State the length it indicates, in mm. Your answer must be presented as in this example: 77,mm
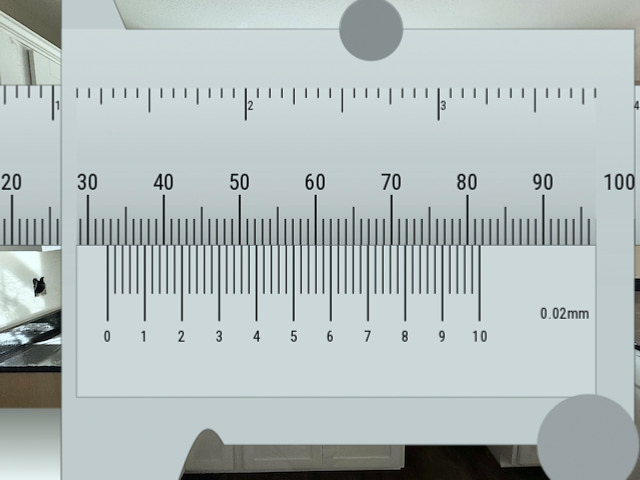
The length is 32.6,mm
